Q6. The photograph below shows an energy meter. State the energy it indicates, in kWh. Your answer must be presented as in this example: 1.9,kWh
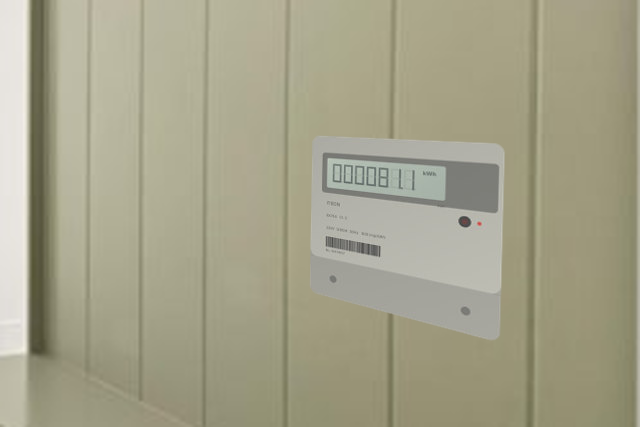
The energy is 81.1,kWh
